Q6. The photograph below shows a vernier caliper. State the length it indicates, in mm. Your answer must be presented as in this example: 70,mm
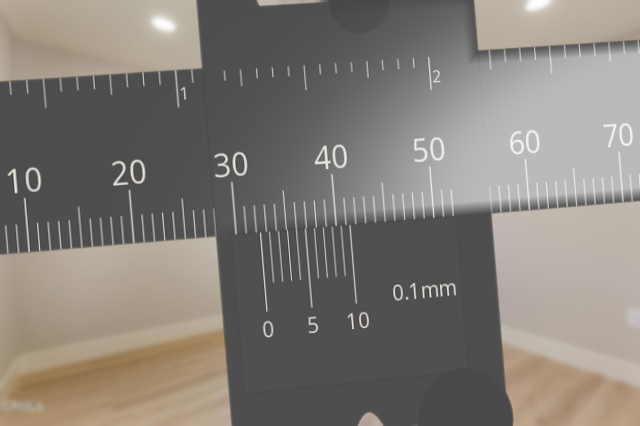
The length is 32.4,mm
